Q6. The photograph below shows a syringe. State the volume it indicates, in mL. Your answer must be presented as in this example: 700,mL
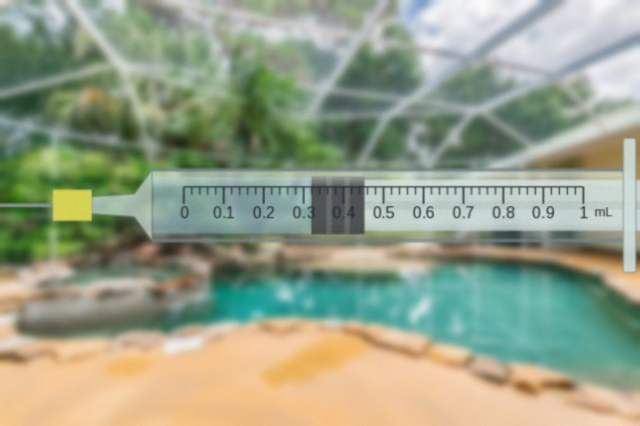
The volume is 0.32,mL
